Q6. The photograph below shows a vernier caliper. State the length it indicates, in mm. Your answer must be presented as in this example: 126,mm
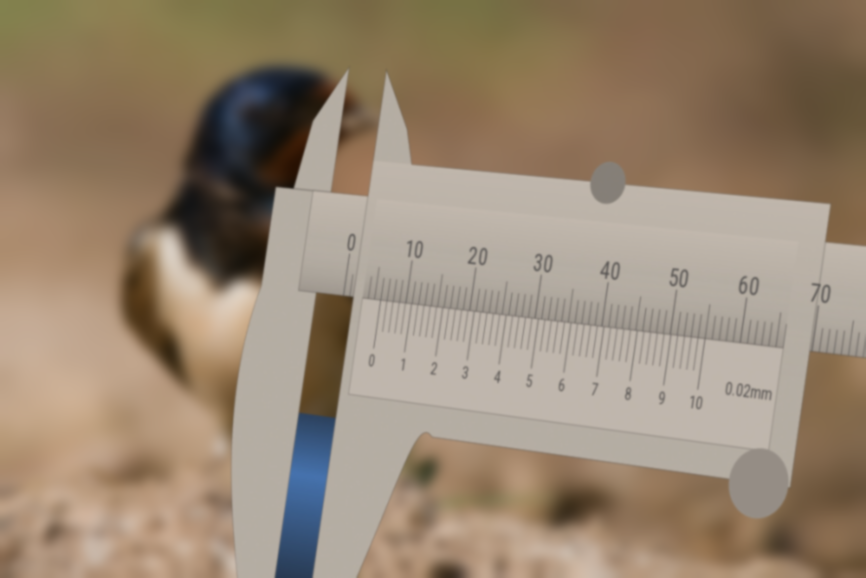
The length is 6.0,mm
